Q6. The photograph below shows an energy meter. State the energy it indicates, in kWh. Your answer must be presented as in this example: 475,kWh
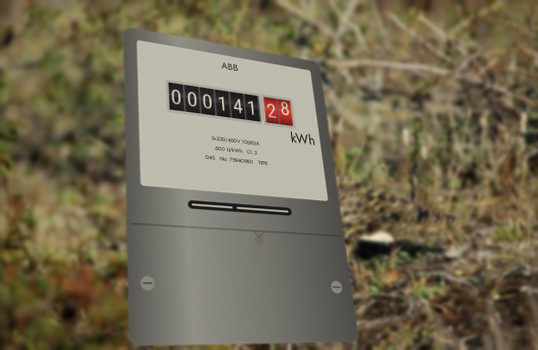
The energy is 141.28,kWh
